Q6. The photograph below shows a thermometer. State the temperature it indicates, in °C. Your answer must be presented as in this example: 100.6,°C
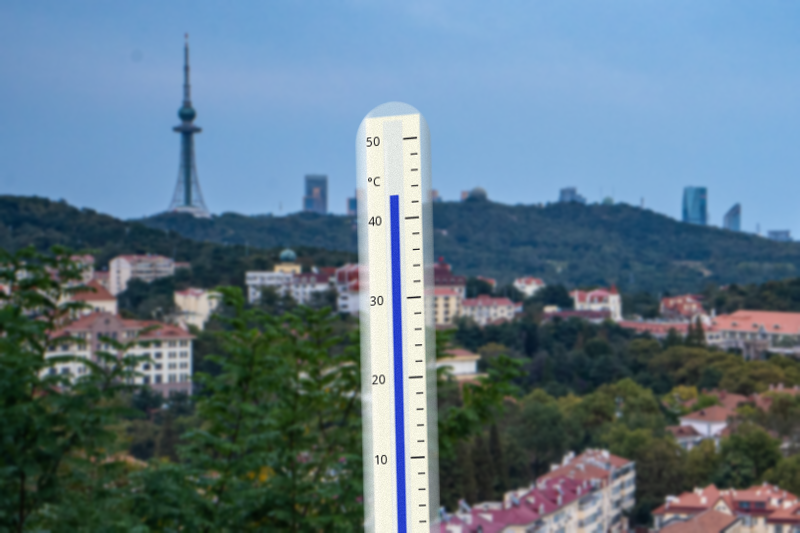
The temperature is 43,°C
